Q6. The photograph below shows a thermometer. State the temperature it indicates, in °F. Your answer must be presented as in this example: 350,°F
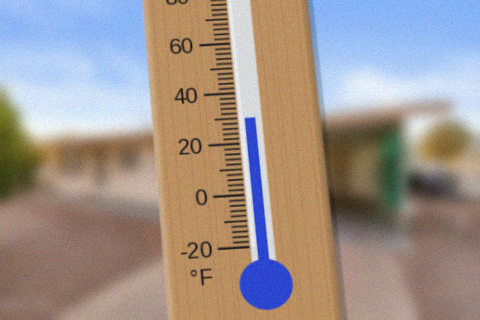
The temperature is 30,°F
